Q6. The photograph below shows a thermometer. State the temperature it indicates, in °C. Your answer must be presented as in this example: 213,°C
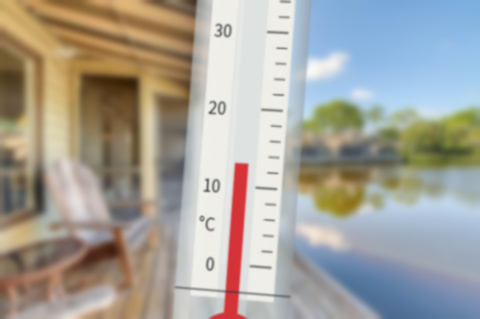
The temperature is 13,°C
